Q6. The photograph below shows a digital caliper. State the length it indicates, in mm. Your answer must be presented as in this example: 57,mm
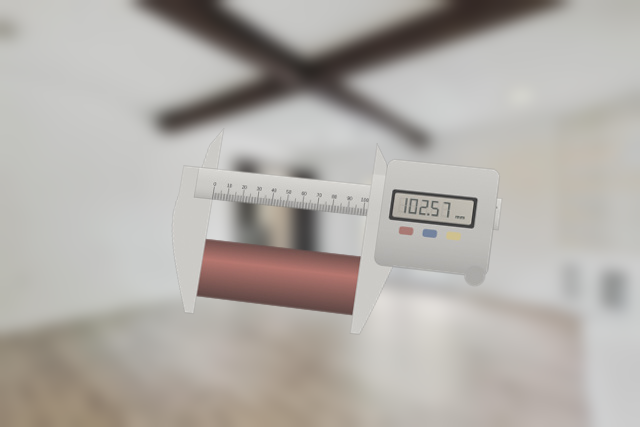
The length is 102.57,mm
